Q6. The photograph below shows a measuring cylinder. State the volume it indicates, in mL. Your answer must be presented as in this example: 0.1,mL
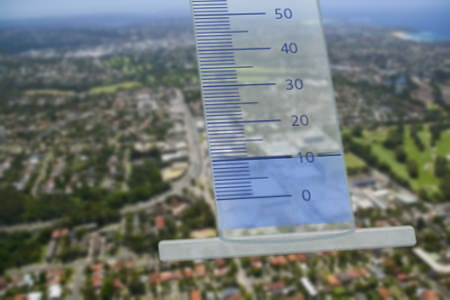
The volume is 10,mL
